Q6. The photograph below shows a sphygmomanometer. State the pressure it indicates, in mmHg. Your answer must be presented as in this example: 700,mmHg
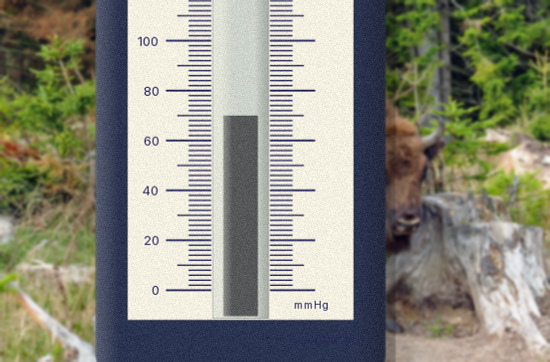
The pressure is 70,mmHg
